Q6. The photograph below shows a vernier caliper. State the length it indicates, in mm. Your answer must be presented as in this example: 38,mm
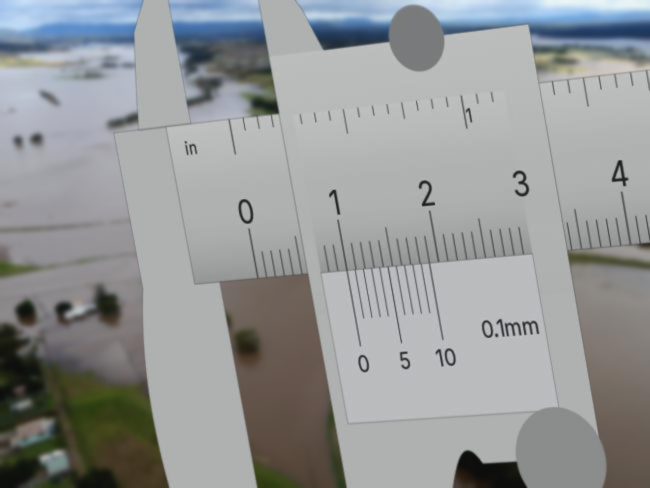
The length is 10.0,mm
